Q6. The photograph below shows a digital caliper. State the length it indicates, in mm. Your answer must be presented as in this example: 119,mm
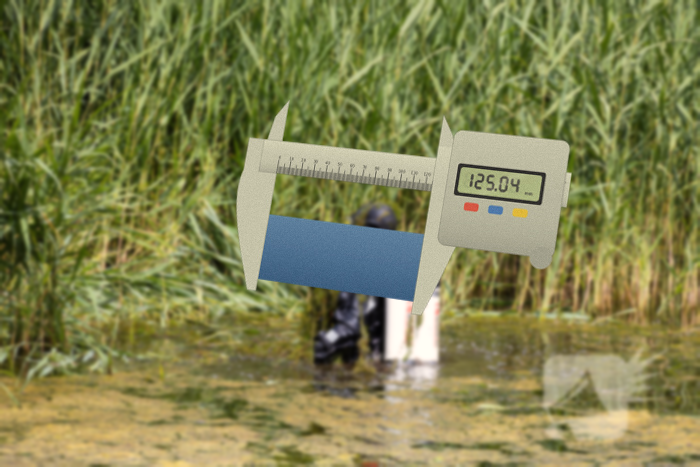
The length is 125.04,mm
